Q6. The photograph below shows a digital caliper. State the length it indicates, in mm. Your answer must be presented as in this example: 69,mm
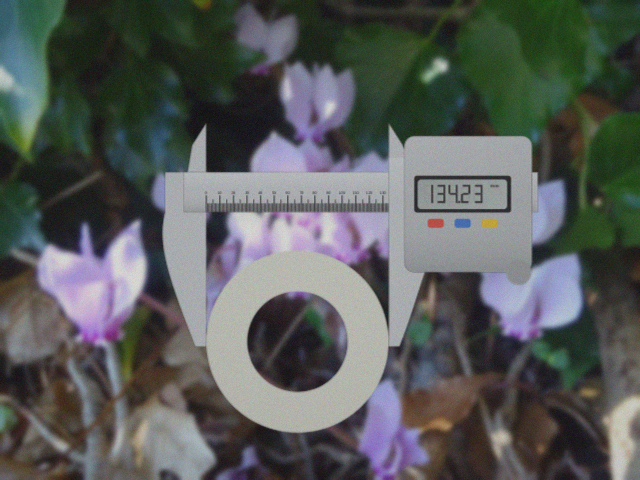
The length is 134.23,mm
